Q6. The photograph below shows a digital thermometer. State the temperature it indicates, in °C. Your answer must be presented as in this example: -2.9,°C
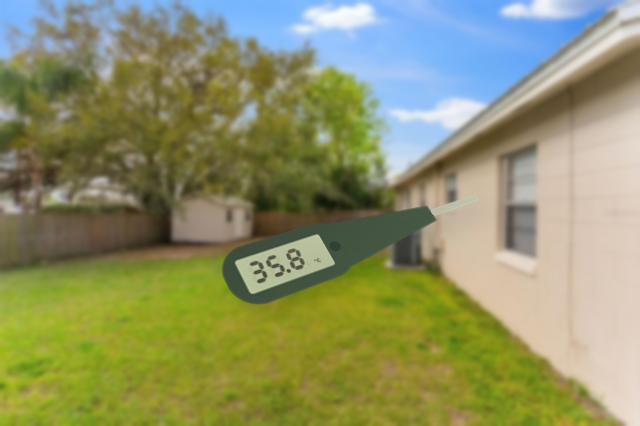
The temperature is 35.8,°C
